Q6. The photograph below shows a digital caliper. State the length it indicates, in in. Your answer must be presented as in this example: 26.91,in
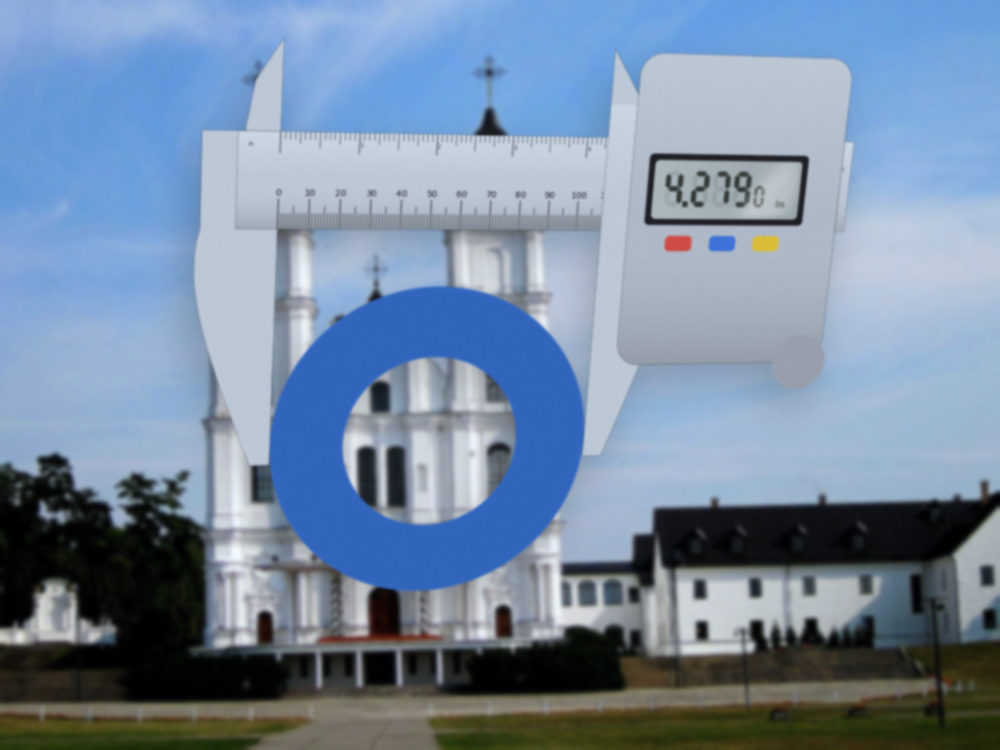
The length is 4.2790,in
